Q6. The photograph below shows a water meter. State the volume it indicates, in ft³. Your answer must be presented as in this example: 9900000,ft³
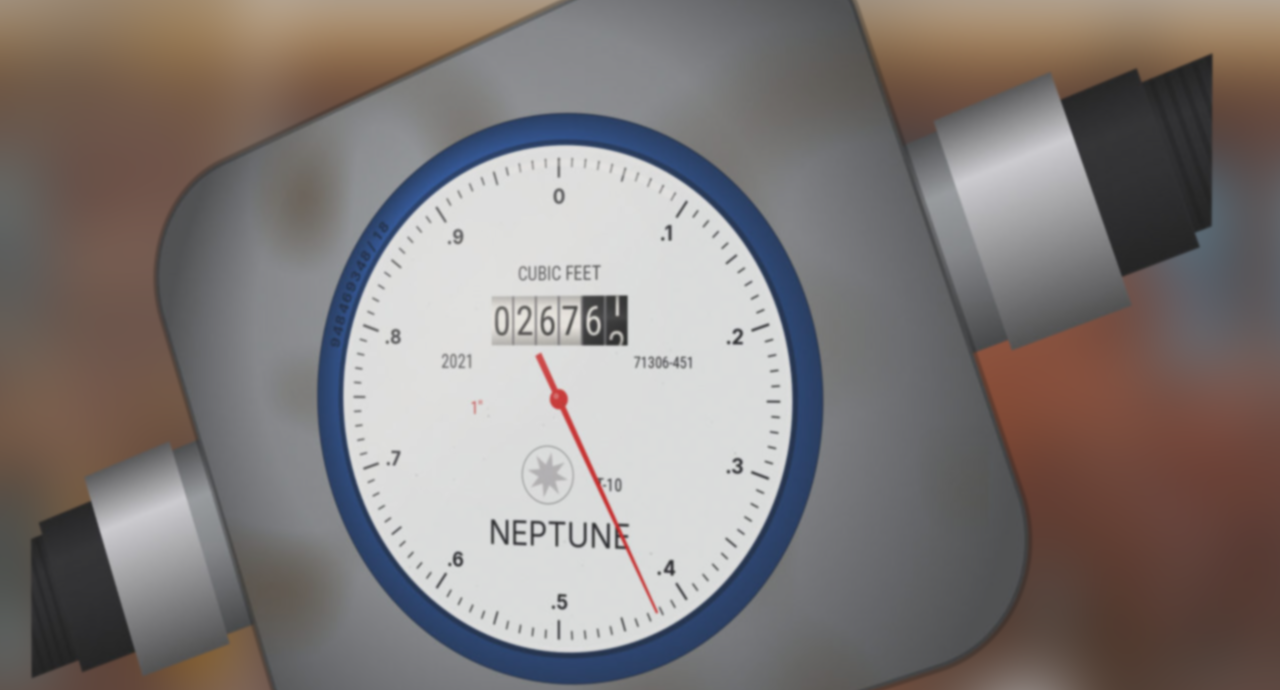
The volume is 26761.42,ft³
